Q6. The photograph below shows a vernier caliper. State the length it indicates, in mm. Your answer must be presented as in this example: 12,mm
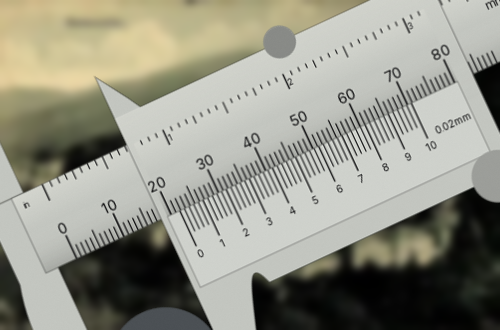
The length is 21.8,mm
